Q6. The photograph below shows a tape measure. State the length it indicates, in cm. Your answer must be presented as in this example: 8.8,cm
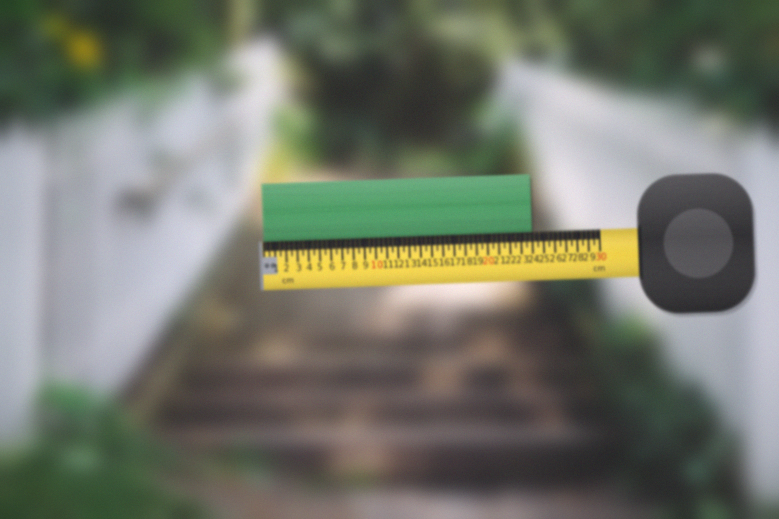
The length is 24,cm
